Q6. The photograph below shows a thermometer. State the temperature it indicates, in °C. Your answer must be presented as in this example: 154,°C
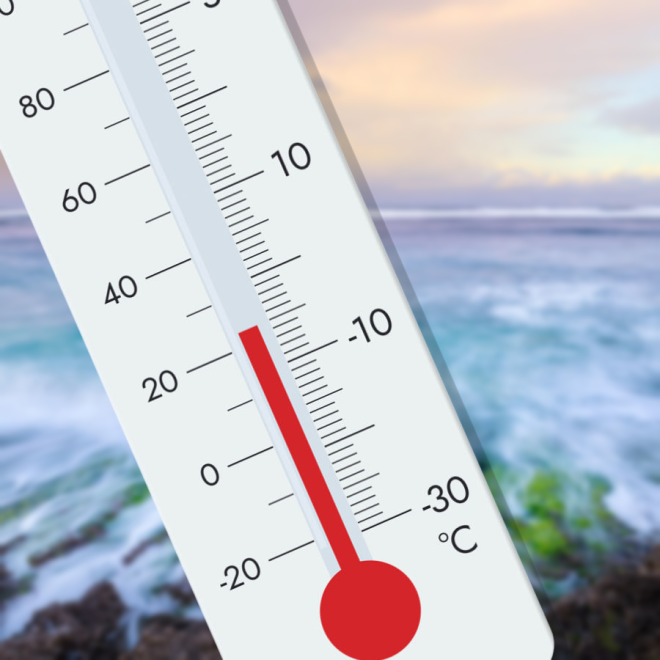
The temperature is -5,°C
